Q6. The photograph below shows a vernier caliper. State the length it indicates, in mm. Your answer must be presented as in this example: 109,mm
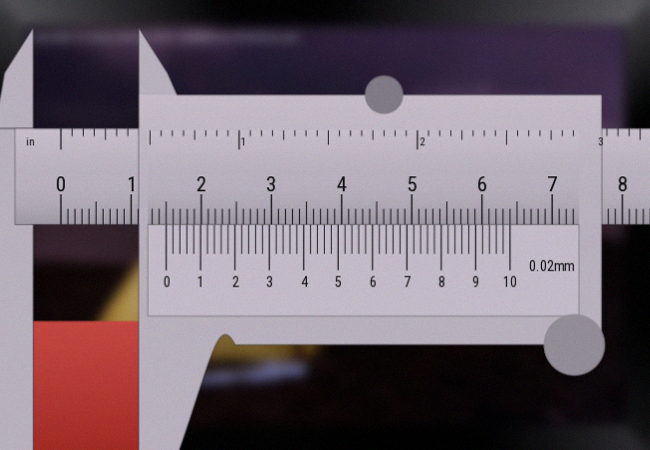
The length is 15.0,mm
